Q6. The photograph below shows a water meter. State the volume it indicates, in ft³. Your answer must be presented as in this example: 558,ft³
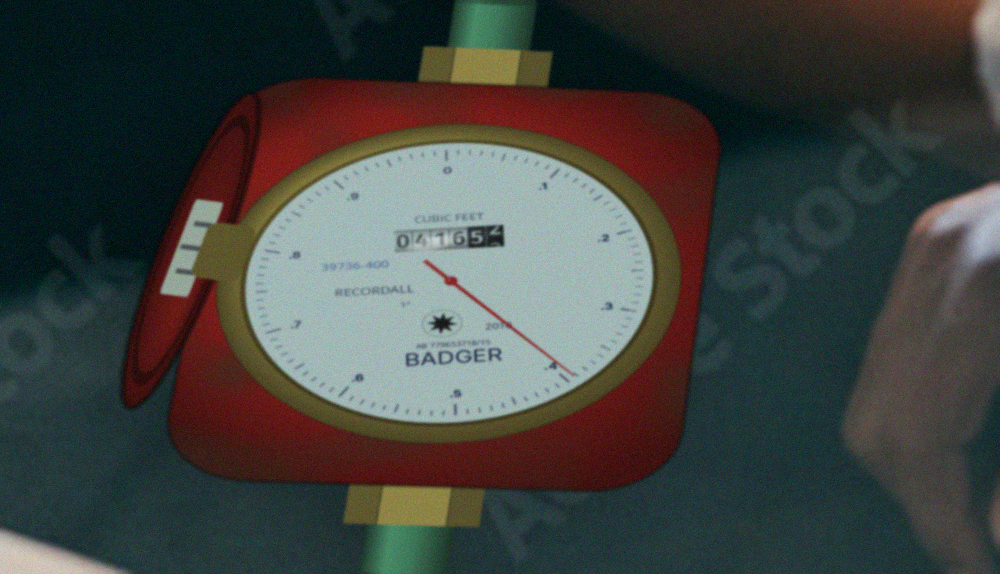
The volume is 41652.39,ft³
